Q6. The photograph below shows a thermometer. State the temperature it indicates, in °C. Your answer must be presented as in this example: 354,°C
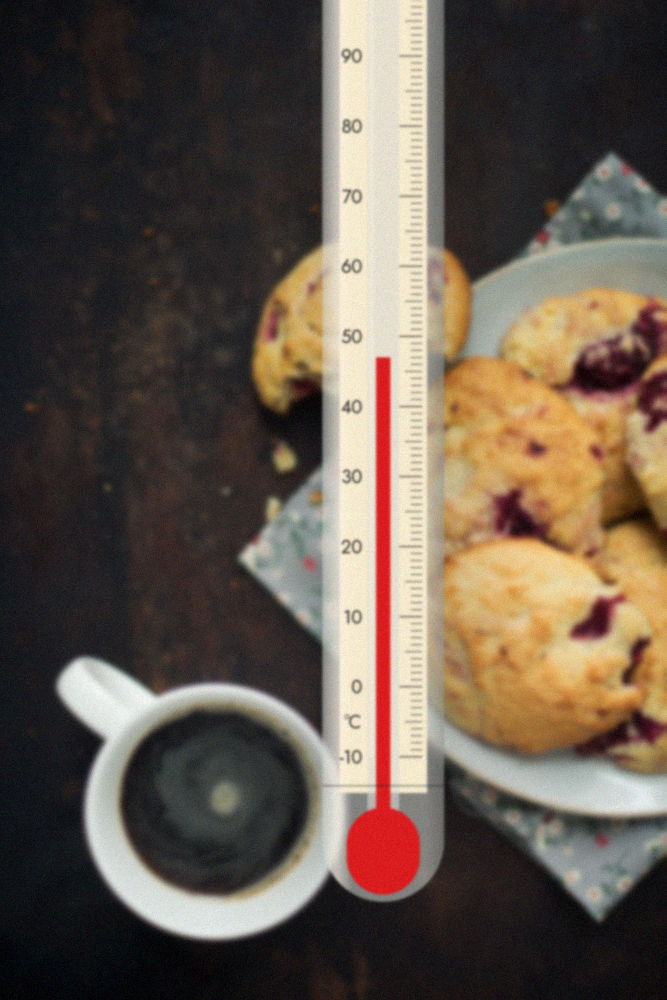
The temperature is 47,°C
